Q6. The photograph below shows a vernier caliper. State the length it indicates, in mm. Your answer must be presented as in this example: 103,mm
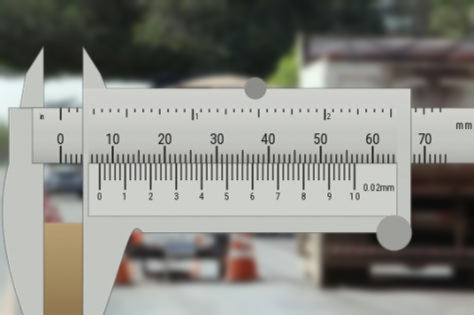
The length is 7.5,mm
